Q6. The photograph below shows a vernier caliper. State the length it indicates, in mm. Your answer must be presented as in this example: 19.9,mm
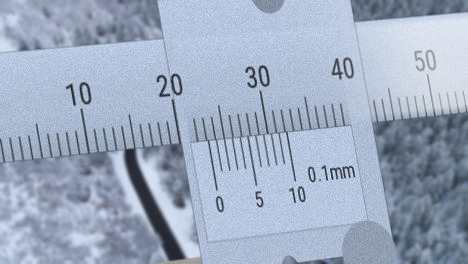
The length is 23.2,mm
